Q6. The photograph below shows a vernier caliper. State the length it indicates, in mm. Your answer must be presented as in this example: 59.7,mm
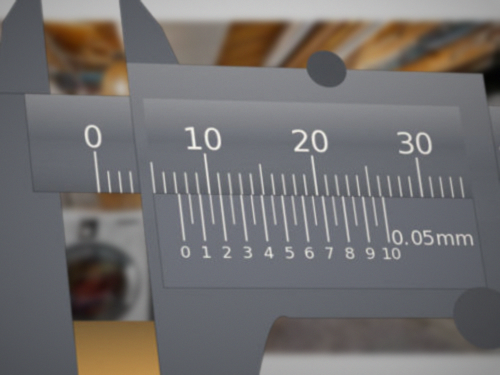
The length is 7.2,mm
